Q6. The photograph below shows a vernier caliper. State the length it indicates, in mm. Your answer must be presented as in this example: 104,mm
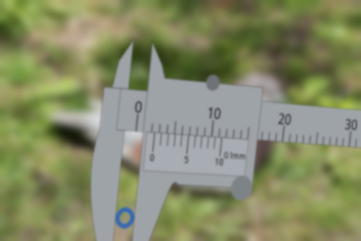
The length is 2.4,mm
